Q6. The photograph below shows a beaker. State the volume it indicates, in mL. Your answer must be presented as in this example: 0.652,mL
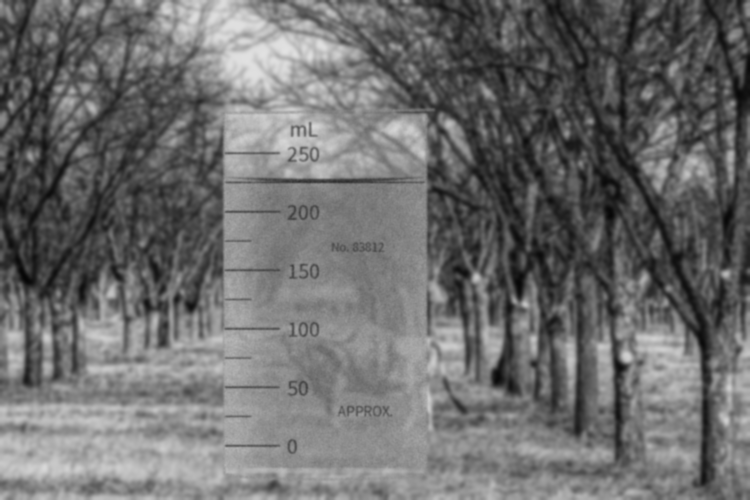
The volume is 225,mL
